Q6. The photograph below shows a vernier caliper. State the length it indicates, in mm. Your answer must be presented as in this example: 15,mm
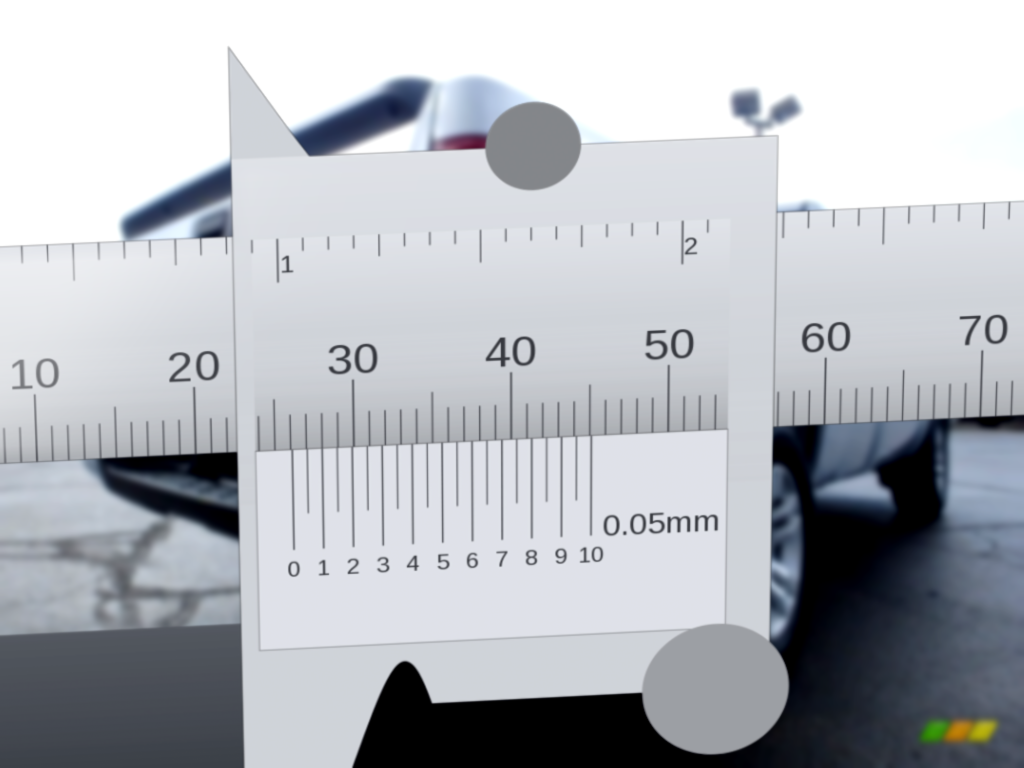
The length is 26.1,mm
